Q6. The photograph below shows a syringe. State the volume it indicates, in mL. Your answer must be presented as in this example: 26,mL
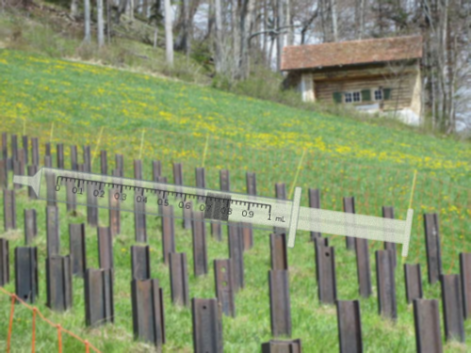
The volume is 0.7,mL
